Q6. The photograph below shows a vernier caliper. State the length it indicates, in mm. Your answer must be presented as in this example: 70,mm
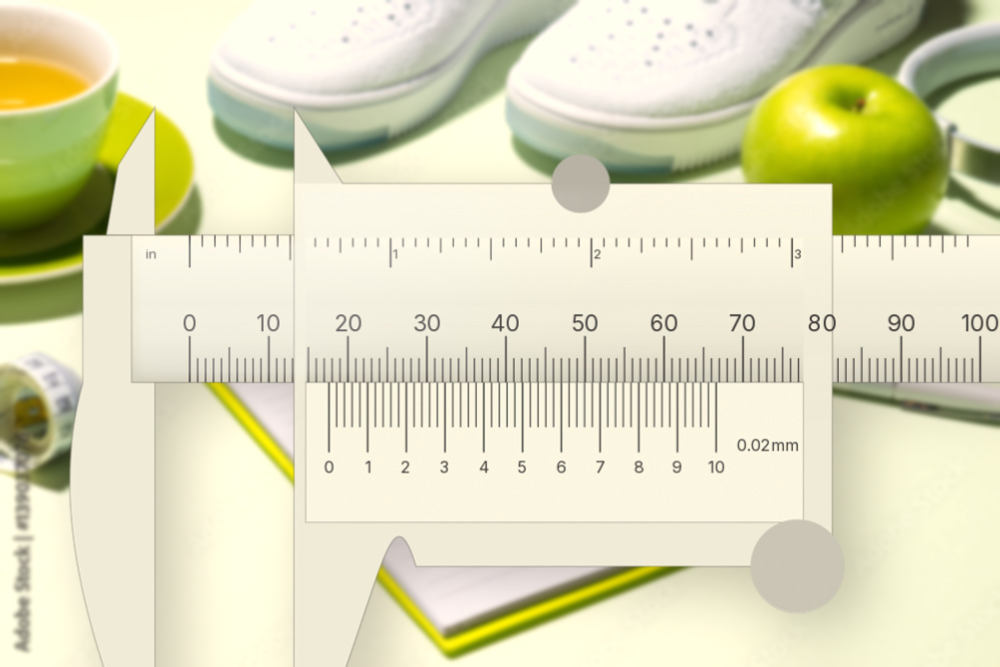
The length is 17.6,mm
